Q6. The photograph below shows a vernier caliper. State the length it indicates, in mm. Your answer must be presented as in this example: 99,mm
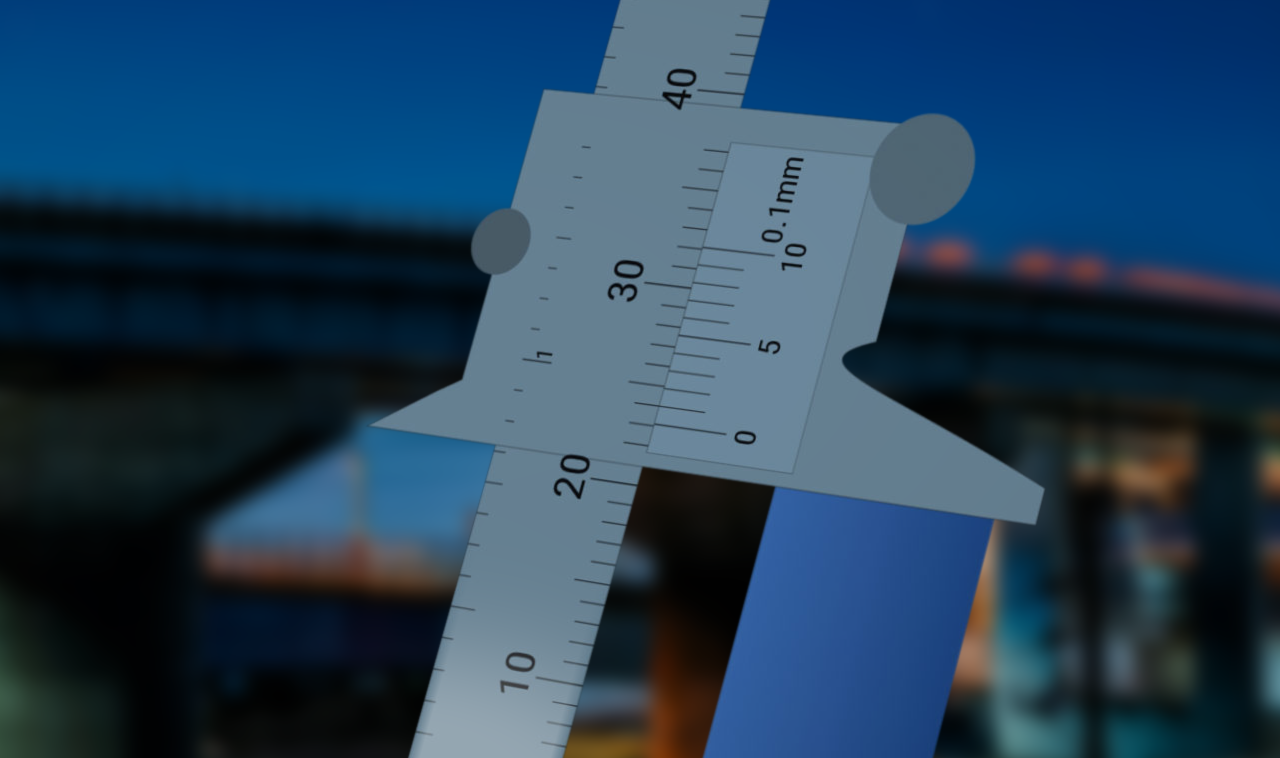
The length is 23.1,mm
